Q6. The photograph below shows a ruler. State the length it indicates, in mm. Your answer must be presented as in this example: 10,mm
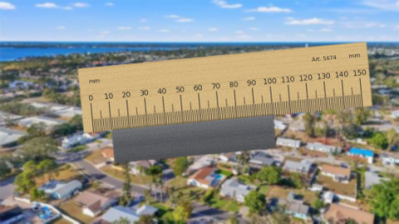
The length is 90,mm
